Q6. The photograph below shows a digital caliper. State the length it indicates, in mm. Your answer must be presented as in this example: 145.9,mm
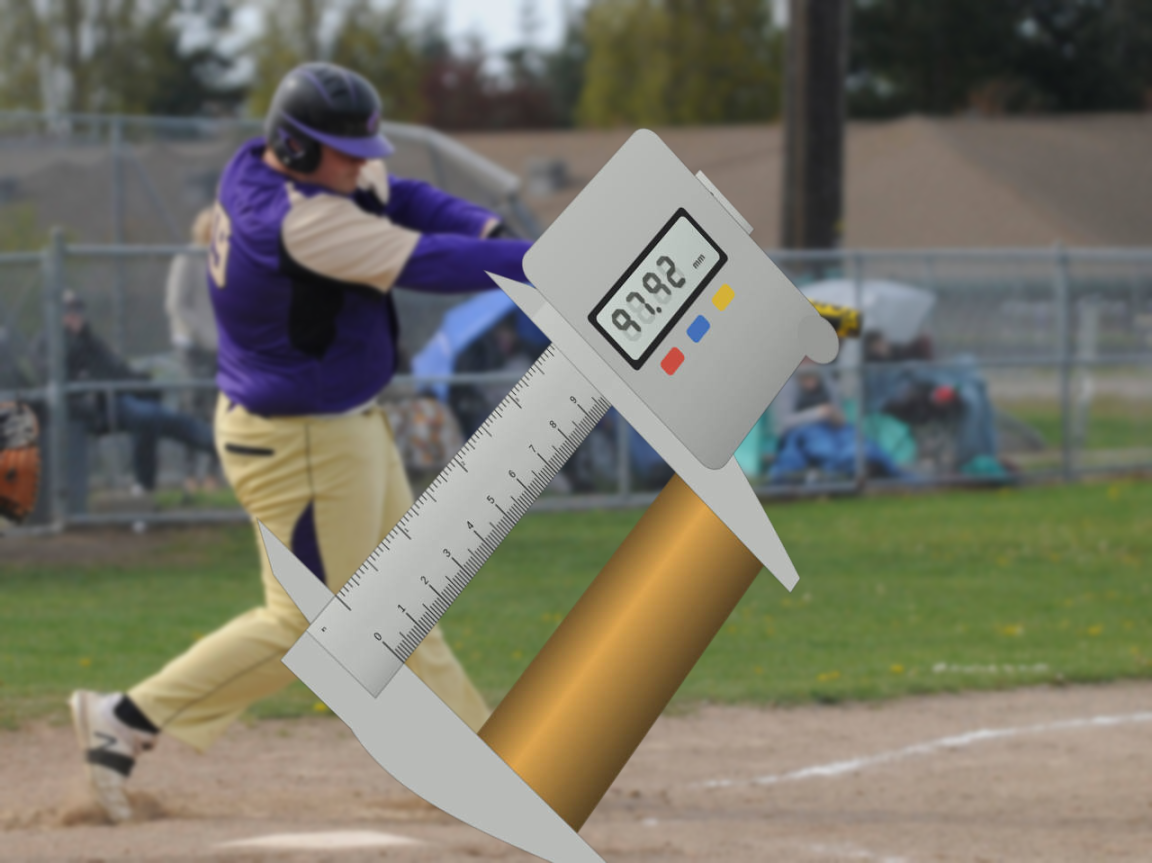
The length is 97.92,mm
